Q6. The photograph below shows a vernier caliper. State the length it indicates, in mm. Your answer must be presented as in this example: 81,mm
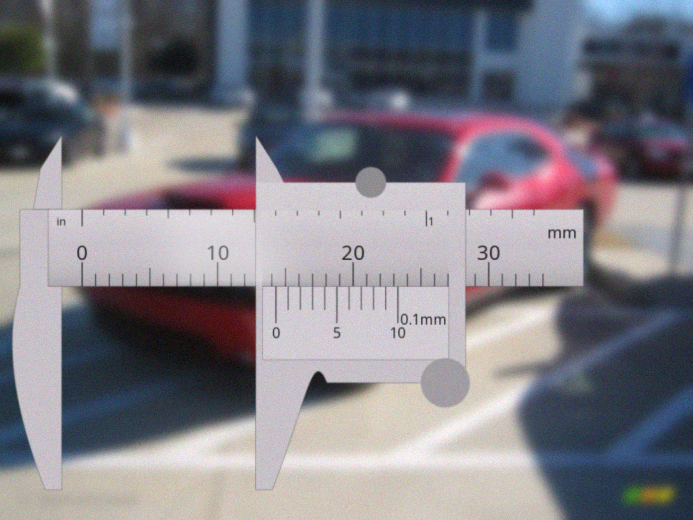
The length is 14.3,mm
